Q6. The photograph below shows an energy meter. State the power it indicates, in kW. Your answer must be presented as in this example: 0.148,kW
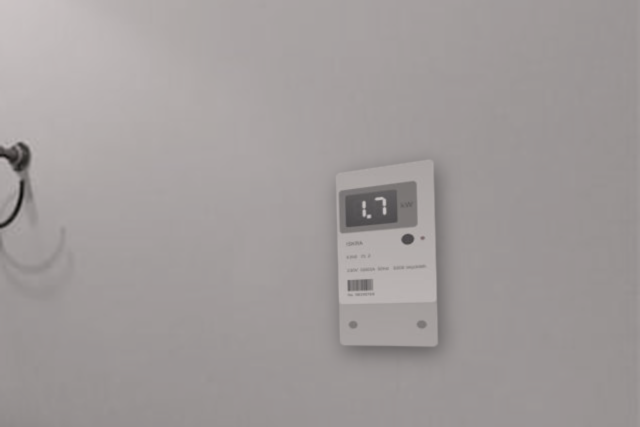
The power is 1.7,kW
